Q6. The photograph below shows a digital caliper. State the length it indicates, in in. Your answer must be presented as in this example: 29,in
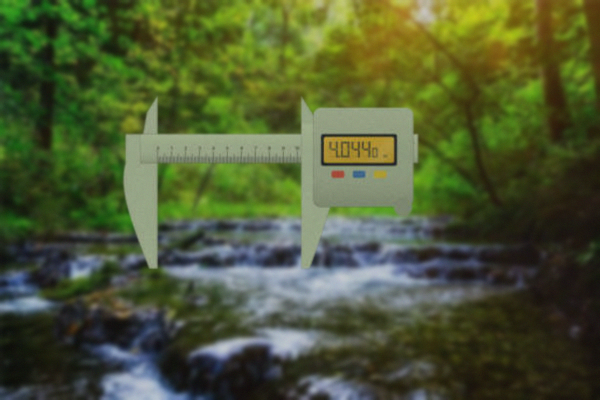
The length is 4.0440,in
